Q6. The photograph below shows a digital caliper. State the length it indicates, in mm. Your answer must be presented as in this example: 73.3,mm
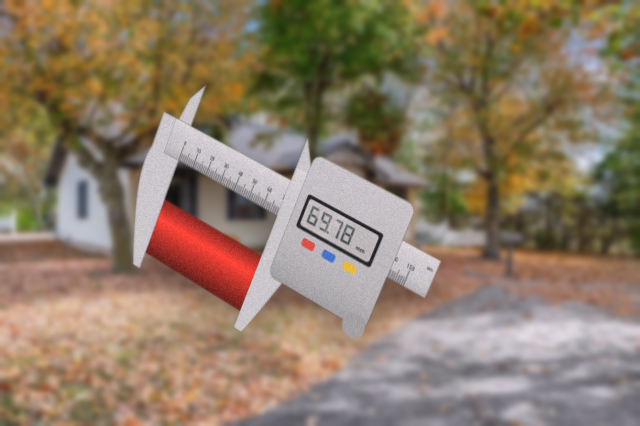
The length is 69.78,mm
